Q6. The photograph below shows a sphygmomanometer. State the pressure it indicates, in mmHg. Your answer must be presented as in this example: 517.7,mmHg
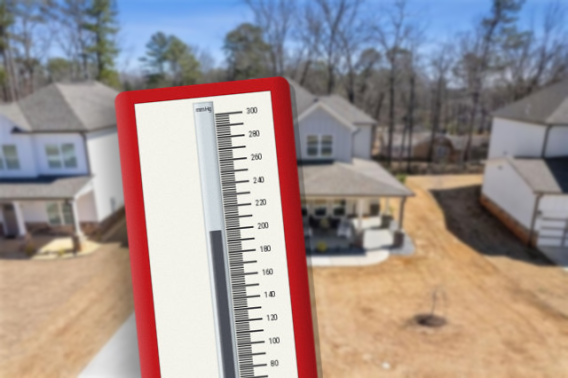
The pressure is 200,mmHg
